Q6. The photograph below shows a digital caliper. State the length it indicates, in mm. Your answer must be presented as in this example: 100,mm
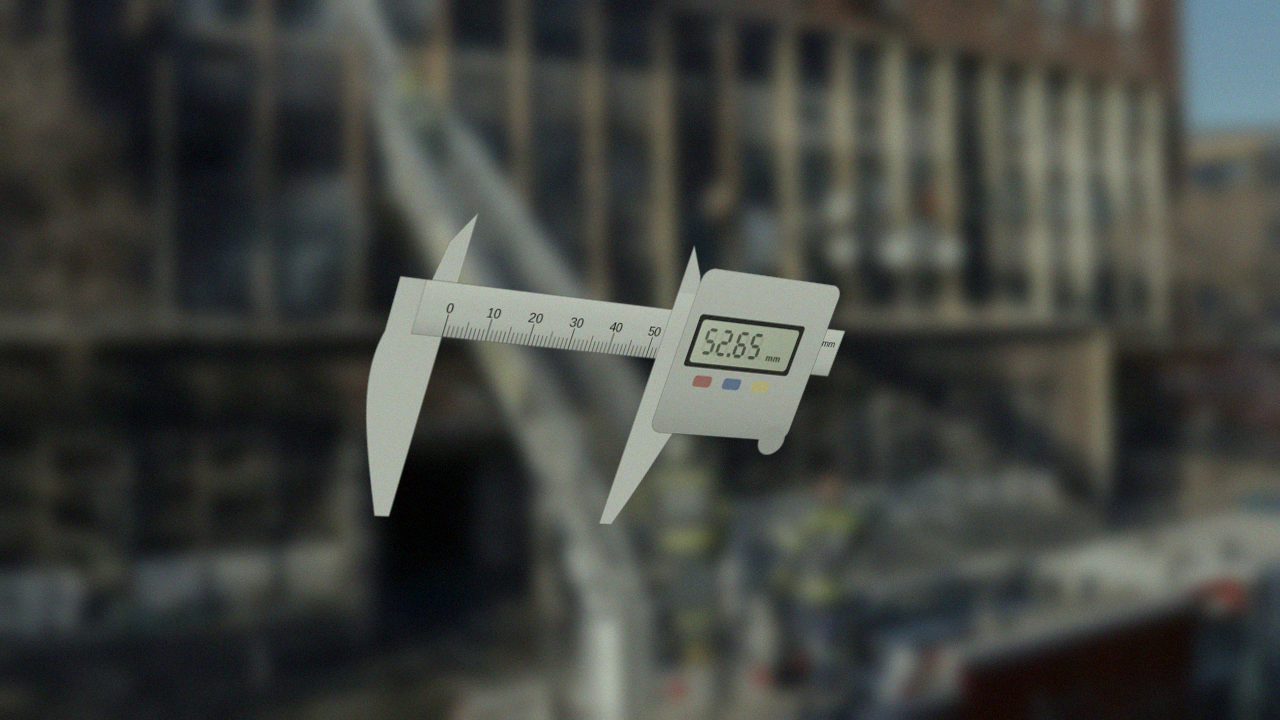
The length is 52.65,mm
